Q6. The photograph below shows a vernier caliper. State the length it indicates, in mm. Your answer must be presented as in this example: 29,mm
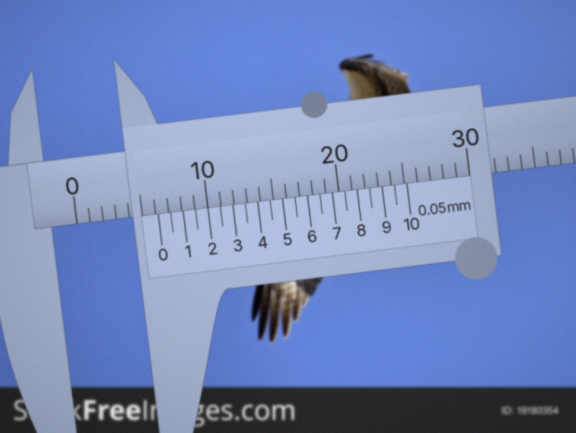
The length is 6.2,mm
